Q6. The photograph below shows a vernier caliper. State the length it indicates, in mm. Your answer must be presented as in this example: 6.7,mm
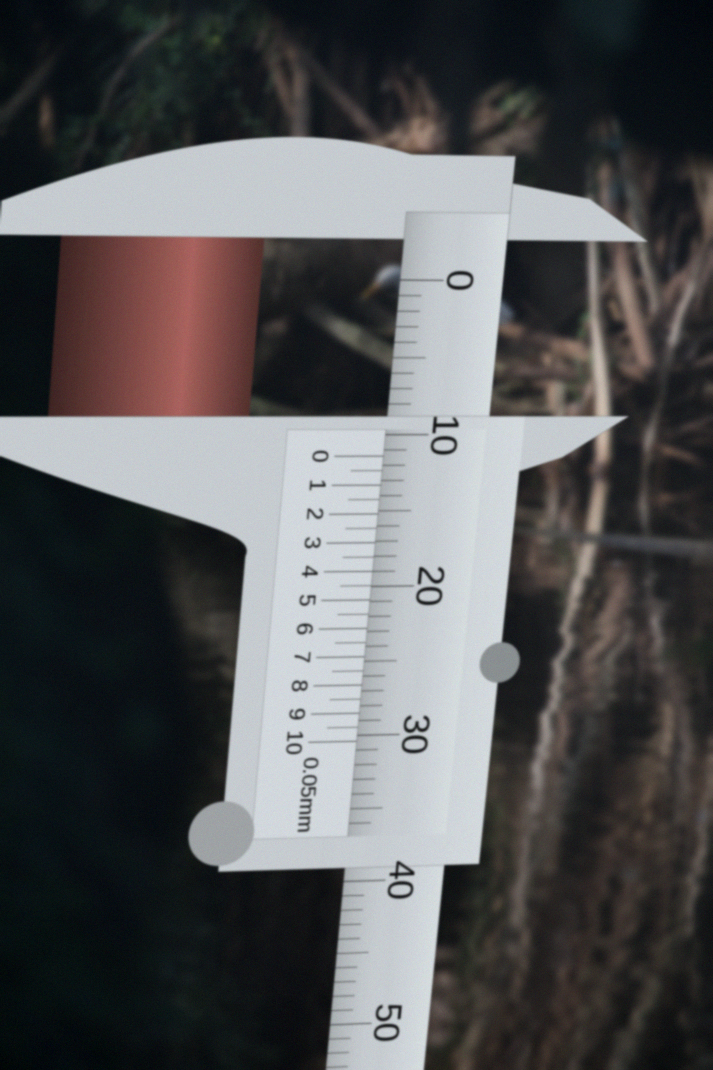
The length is 11.4,mm
